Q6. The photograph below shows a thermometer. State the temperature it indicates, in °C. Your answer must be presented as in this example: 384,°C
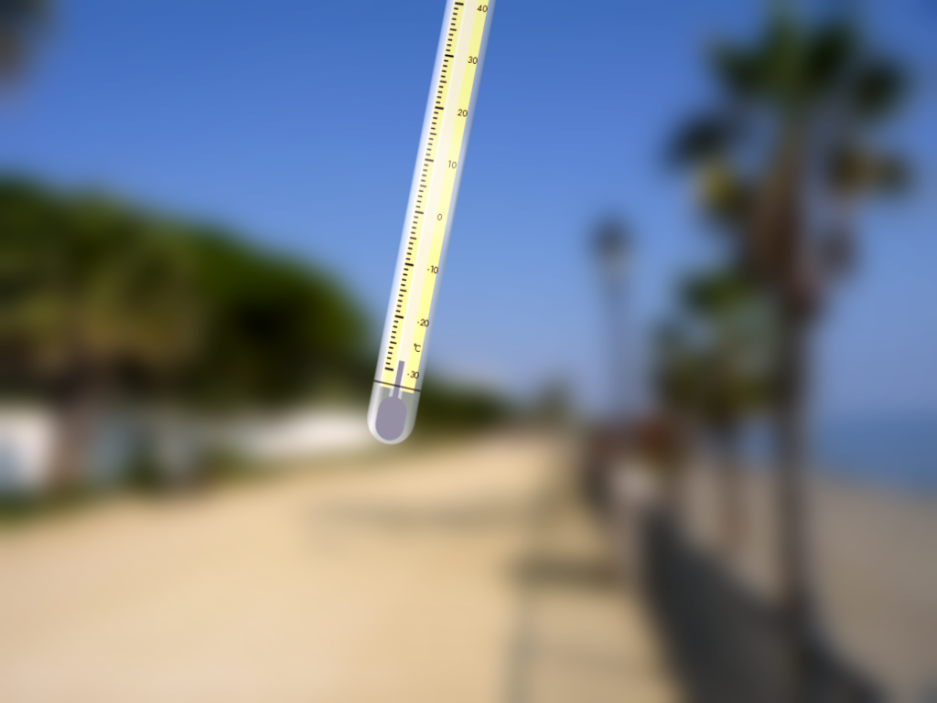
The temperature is -28,°C
